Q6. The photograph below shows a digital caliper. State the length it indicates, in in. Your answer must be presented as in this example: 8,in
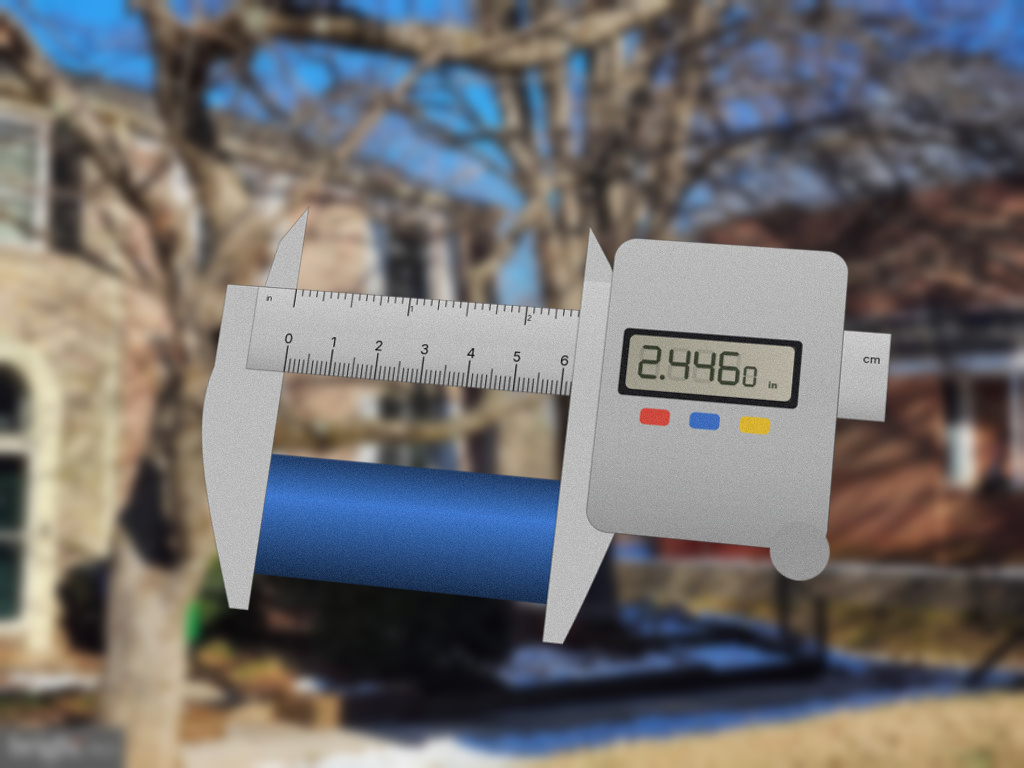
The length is 2.4460,in
